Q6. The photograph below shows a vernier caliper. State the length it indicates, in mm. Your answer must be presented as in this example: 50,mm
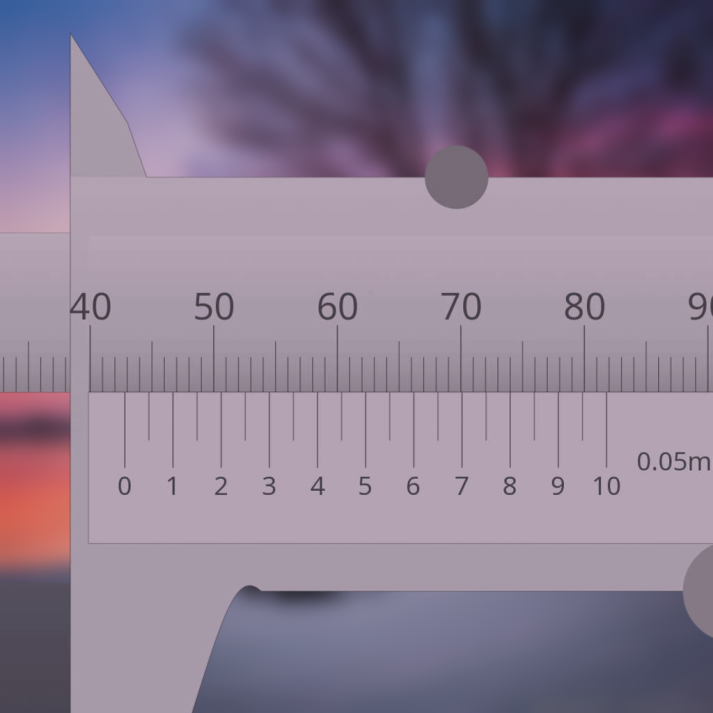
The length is 42.8,mm
